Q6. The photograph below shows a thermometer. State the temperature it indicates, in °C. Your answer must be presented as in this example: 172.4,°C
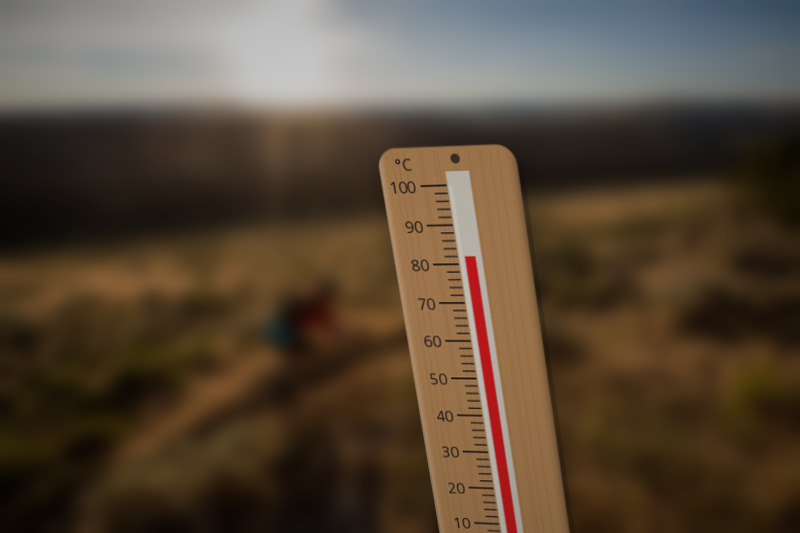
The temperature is 82,°C
